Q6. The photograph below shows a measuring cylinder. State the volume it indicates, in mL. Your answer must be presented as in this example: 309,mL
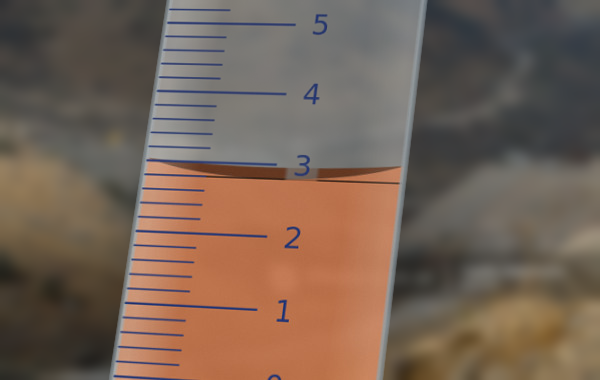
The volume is 2.8,mL
